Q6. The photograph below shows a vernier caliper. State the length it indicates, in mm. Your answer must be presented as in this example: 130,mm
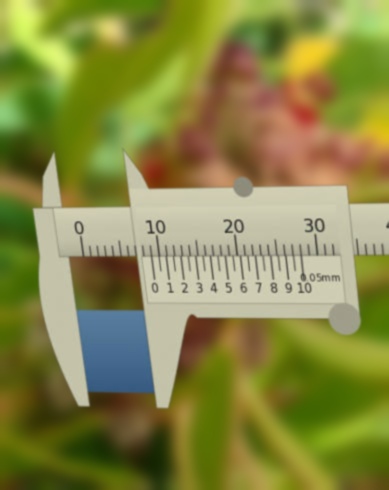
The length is 9.0,mm
